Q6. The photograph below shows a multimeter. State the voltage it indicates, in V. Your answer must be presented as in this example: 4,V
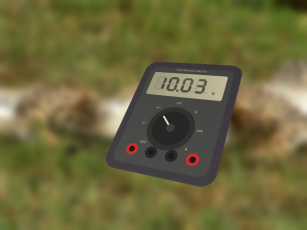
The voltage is 10.03,V
